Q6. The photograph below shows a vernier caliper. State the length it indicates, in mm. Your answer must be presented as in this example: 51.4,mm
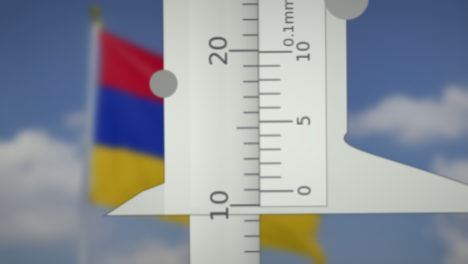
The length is 10.9,mm
